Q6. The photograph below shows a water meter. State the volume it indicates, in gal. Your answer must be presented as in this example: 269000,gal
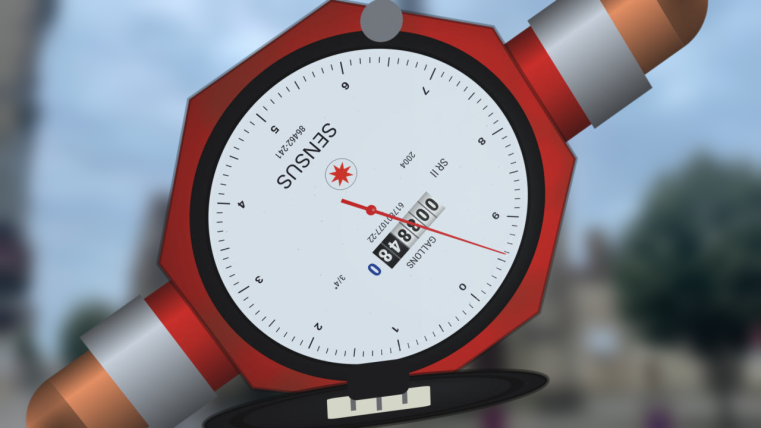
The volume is 88479.4,gal
